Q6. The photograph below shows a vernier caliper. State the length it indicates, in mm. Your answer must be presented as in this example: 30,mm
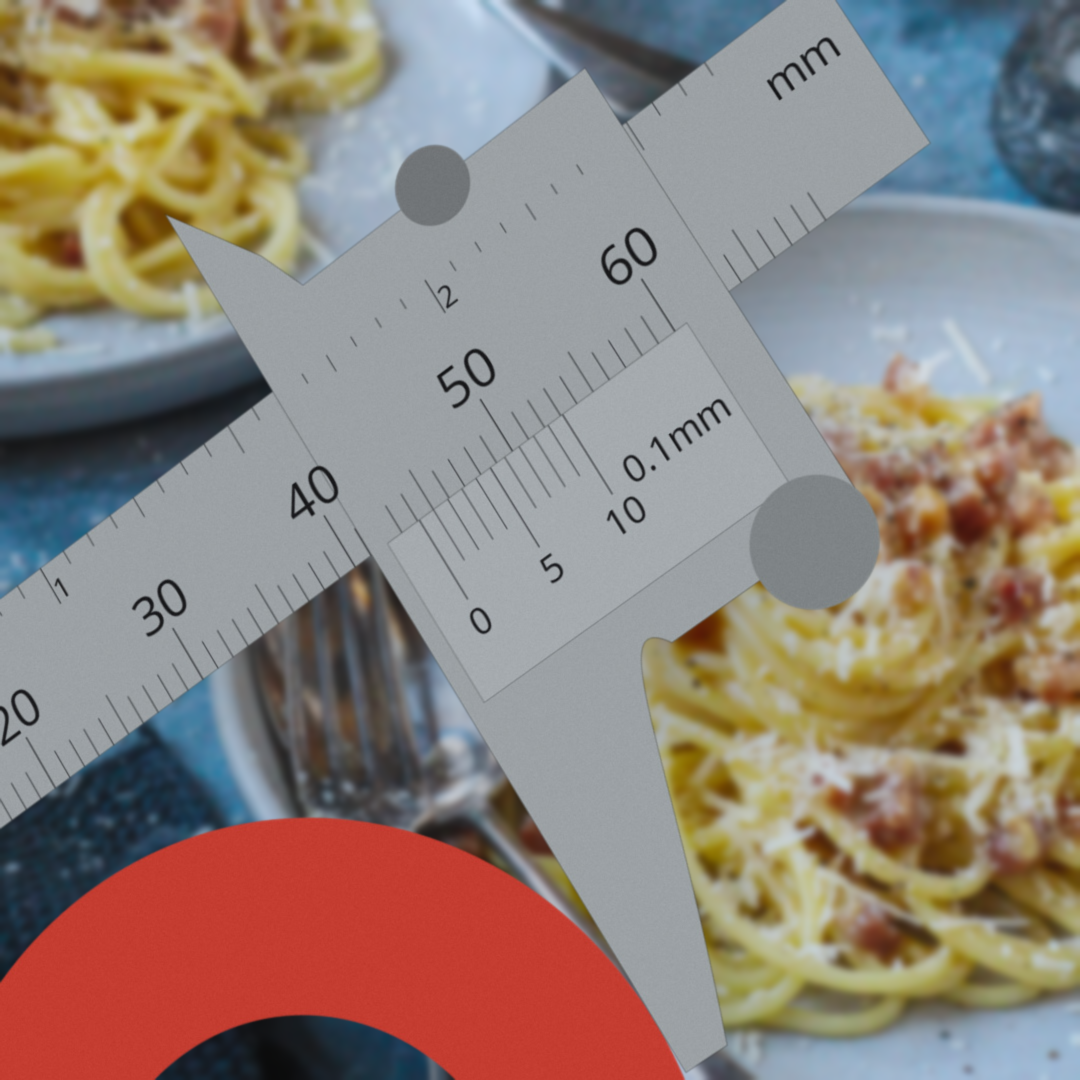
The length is 44.1,mm
